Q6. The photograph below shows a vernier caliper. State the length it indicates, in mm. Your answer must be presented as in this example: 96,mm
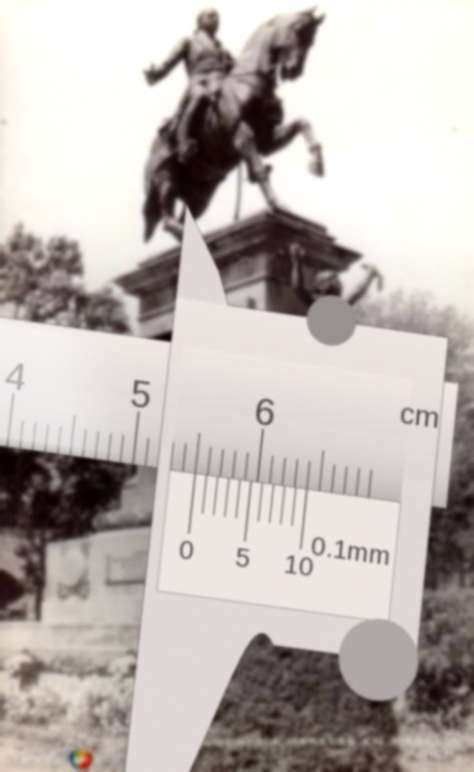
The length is 55.0,mm
